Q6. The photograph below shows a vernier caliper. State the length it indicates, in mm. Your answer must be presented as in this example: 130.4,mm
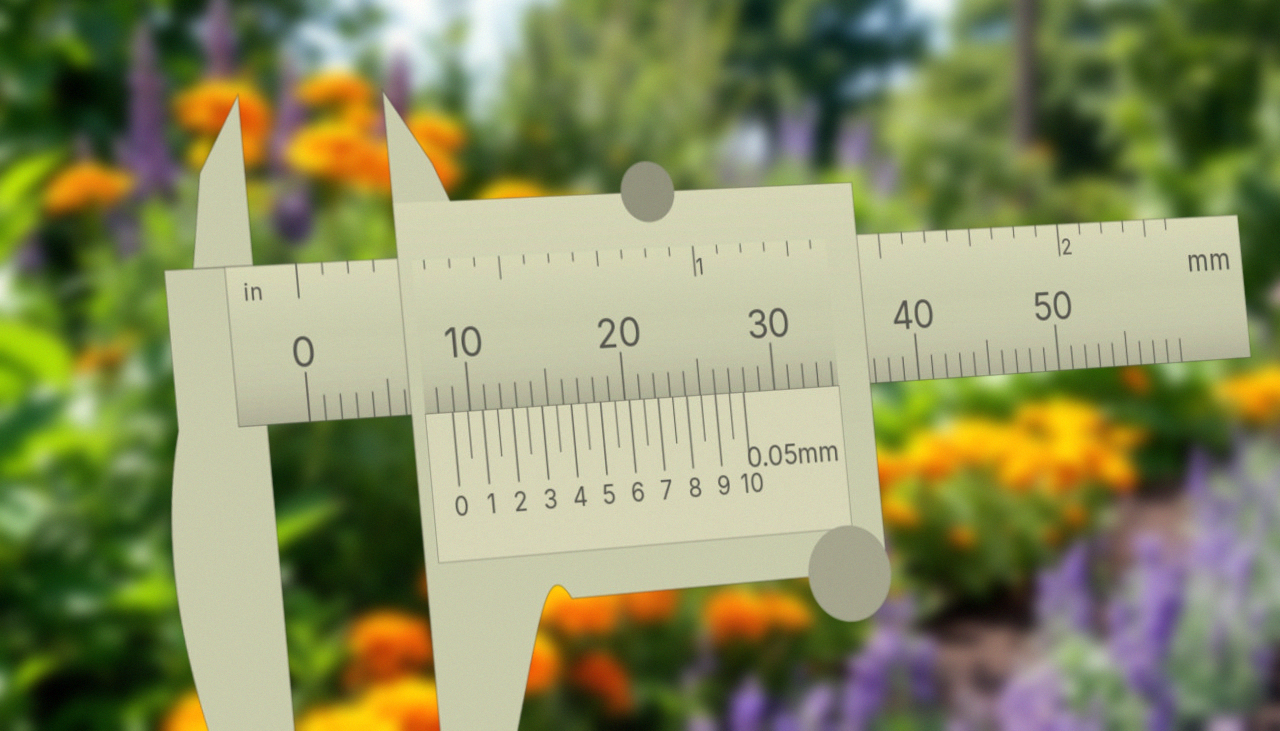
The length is 8.9,mm
